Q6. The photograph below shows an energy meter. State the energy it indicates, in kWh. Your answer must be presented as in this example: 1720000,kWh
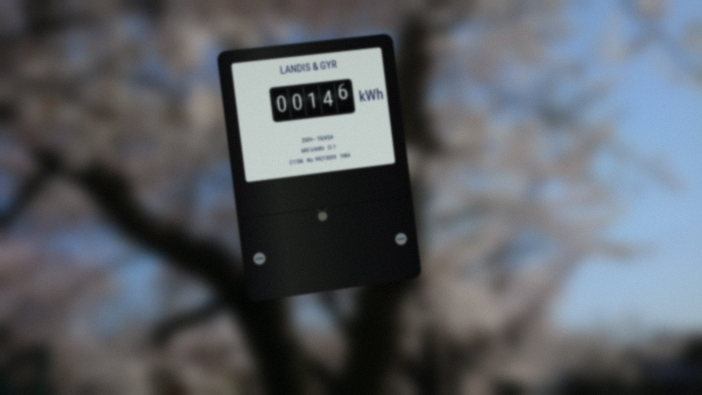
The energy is 146,kWh
